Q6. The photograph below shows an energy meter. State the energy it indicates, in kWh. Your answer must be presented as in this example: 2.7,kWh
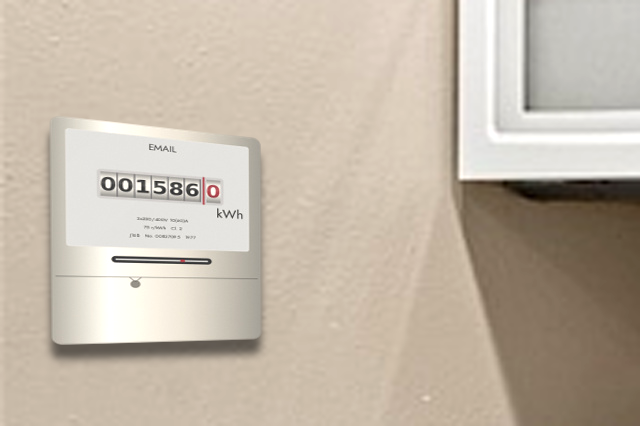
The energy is 1586.0,kWh
